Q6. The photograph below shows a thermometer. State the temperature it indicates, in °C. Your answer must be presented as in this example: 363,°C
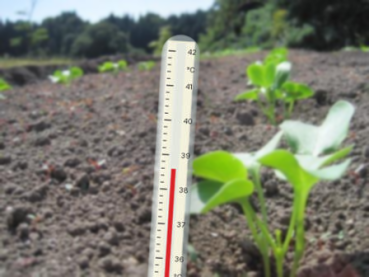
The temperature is 38.6,°C
